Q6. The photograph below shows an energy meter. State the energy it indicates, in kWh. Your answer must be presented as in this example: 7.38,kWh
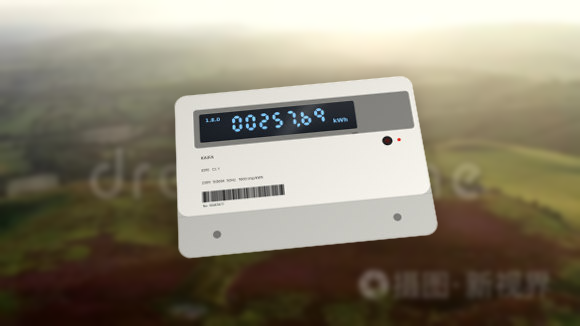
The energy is 257.69,kWh
